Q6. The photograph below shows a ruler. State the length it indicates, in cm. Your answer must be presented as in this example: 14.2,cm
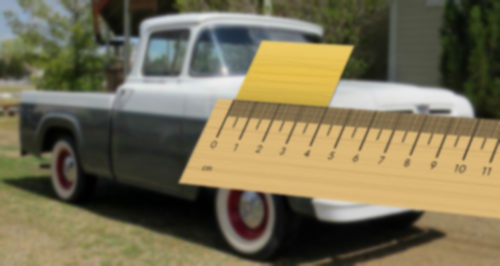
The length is 4,cm
